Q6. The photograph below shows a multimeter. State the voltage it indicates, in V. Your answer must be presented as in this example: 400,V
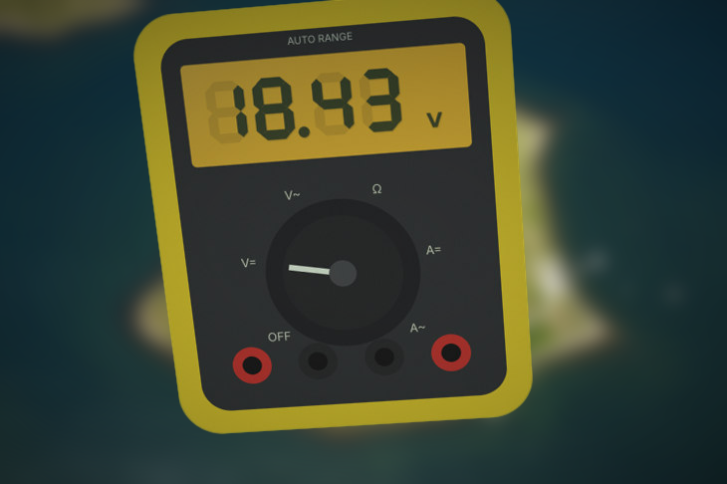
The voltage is 18.43,V
